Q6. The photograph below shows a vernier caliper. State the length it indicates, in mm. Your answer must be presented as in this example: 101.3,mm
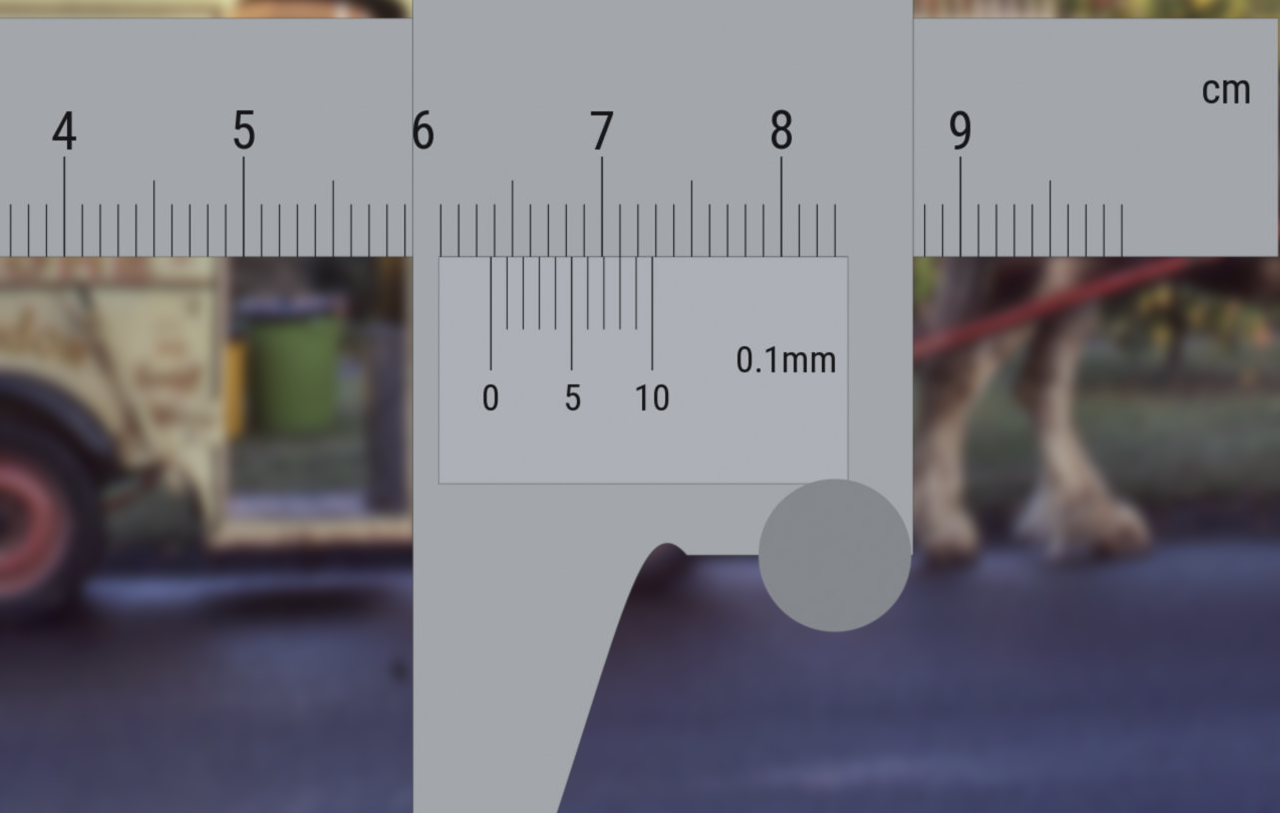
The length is 63.8,mm
